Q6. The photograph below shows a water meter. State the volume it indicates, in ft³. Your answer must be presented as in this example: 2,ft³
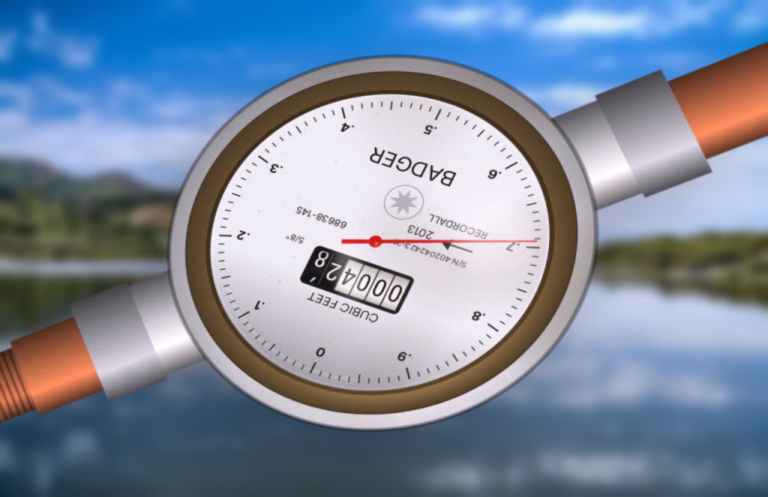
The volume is 427.69,ft³
